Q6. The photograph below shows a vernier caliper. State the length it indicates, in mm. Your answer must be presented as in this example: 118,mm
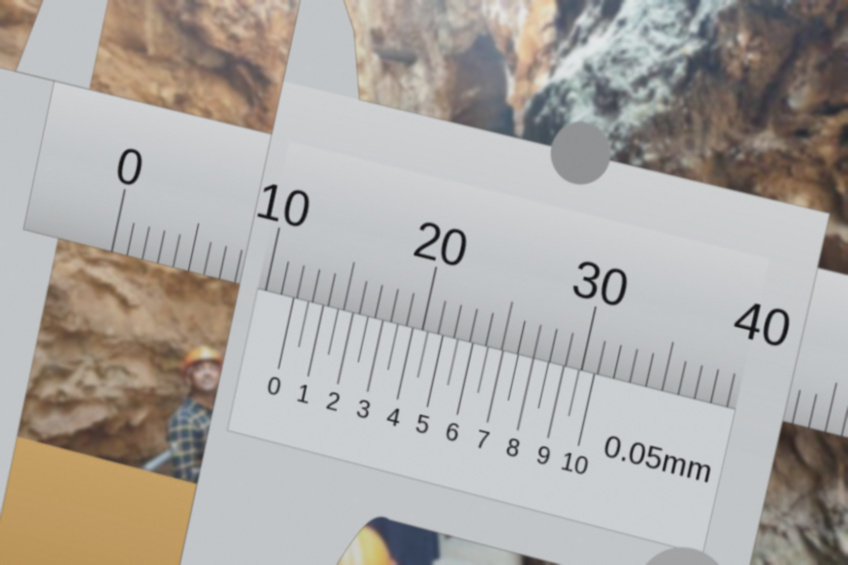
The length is 11.8,mm
